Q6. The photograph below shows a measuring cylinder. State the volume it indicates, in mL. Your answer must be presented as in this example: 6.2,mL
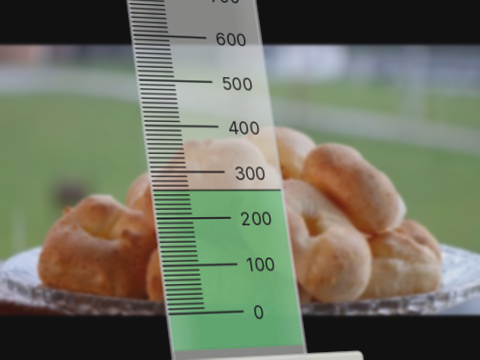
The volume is 260,mL
